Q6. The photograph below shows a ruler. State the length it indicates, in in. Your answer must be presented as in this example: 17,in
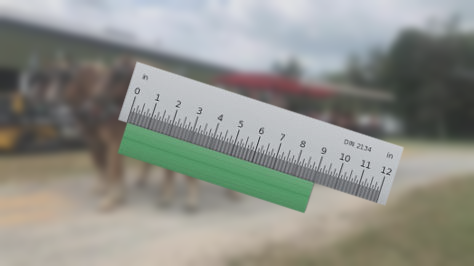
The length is 9,in
